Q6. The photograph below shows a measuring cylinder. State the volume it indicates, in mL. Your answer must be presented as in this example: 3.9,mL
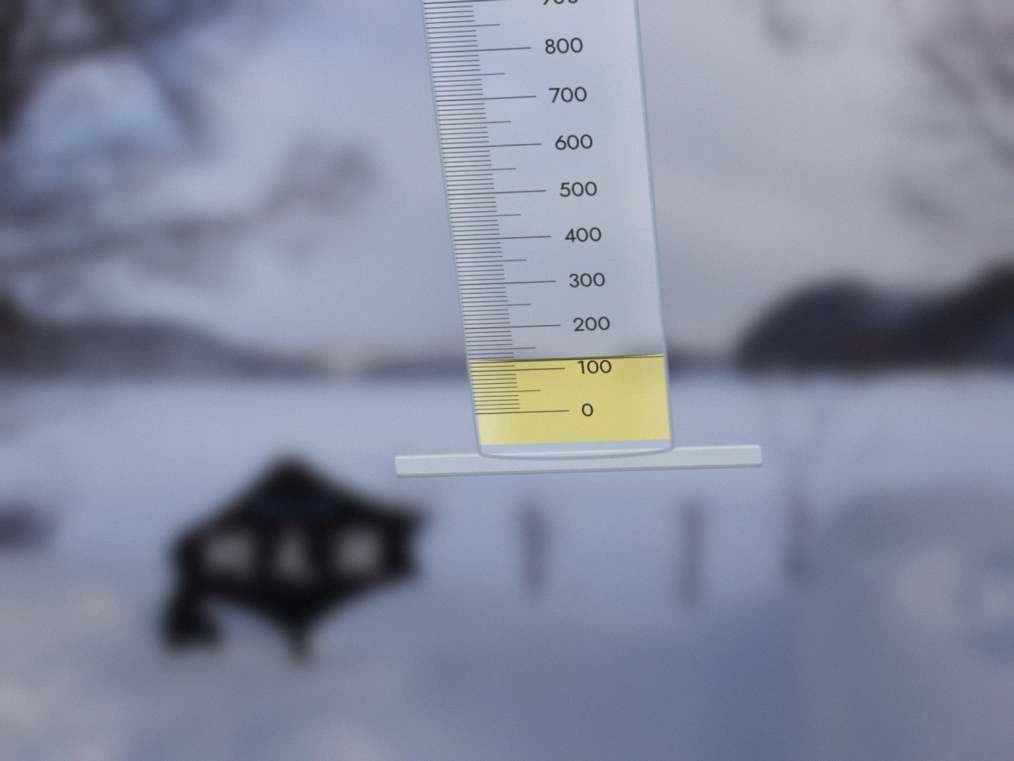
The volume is 120,mL
